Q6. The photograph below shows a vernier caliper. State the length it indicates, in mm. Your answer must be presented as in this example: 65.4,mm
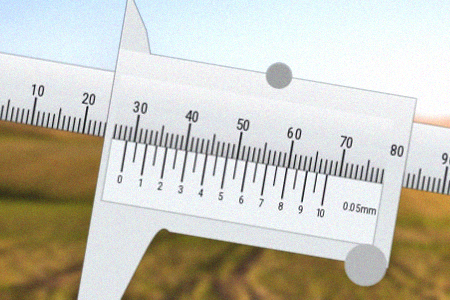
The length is 28.5,mm
